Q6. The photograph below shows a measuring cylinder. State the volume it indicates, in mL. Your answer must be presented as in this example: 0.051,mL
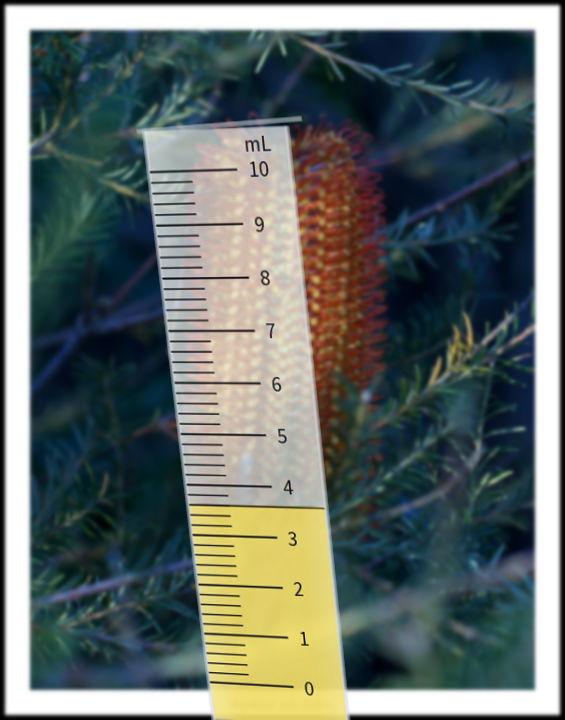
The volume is 3.6,mL
